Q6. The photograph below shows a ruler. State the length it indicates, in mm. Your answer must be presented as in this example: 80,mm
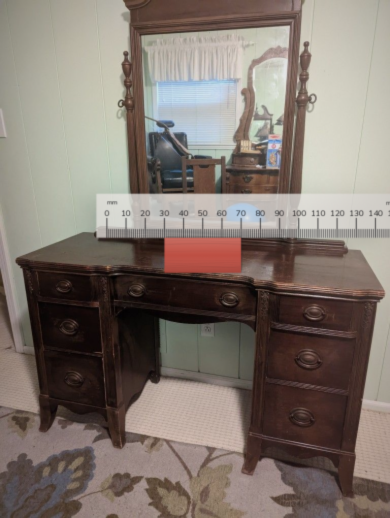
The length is 40,mm
